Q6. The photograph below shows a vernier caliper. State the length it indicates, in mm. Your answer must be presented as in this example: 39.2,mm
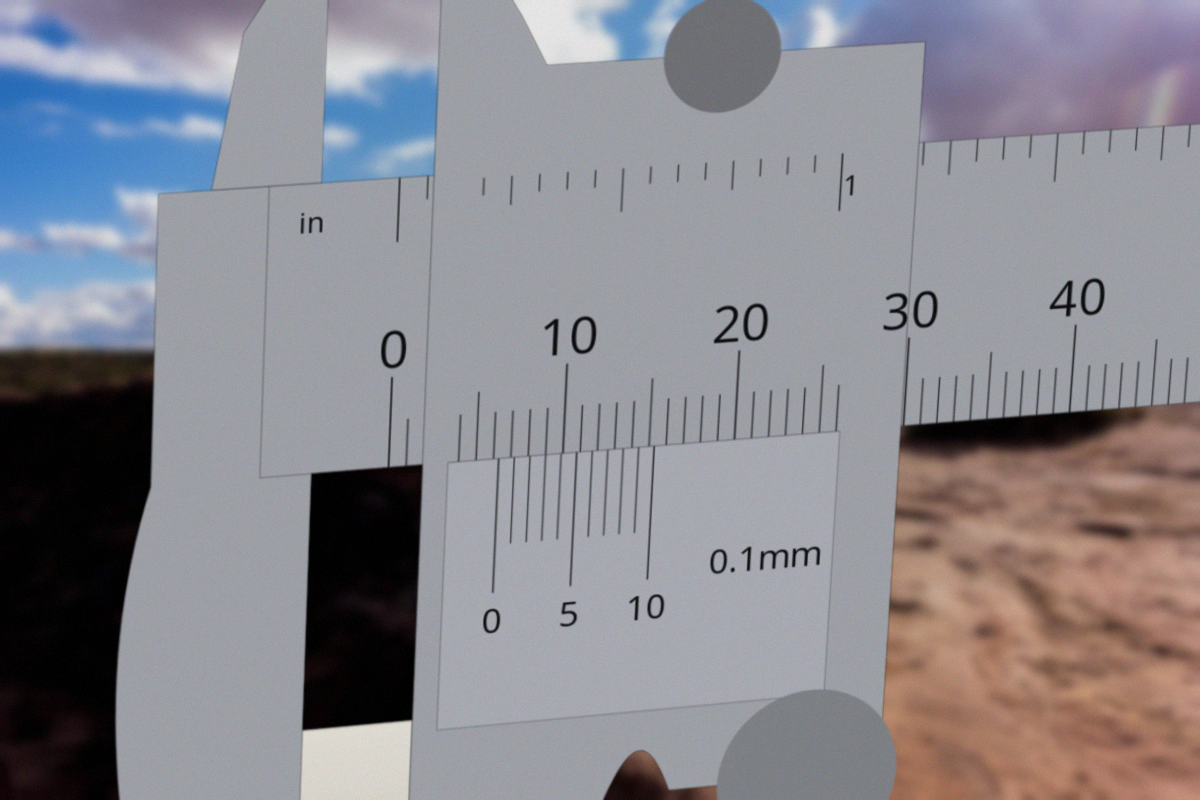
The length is 6.3,mm
